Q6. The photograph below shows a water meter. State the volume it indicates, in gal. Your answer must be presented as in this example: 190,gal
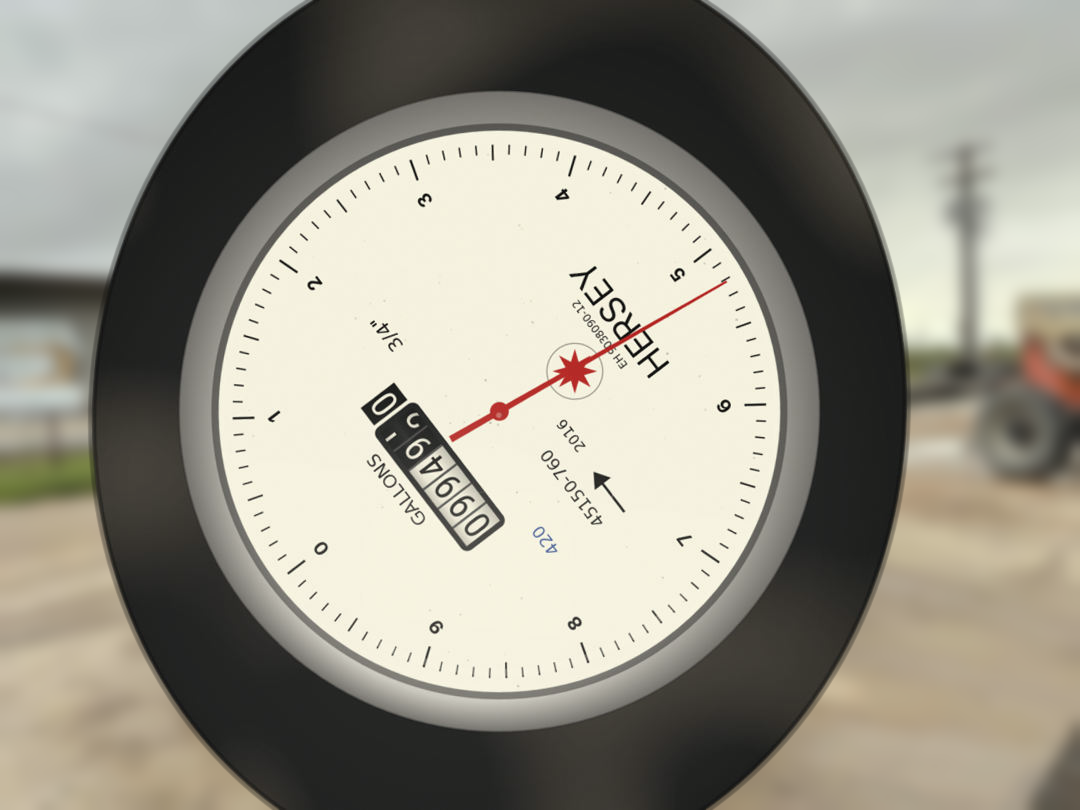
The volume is 994915.2,gal
